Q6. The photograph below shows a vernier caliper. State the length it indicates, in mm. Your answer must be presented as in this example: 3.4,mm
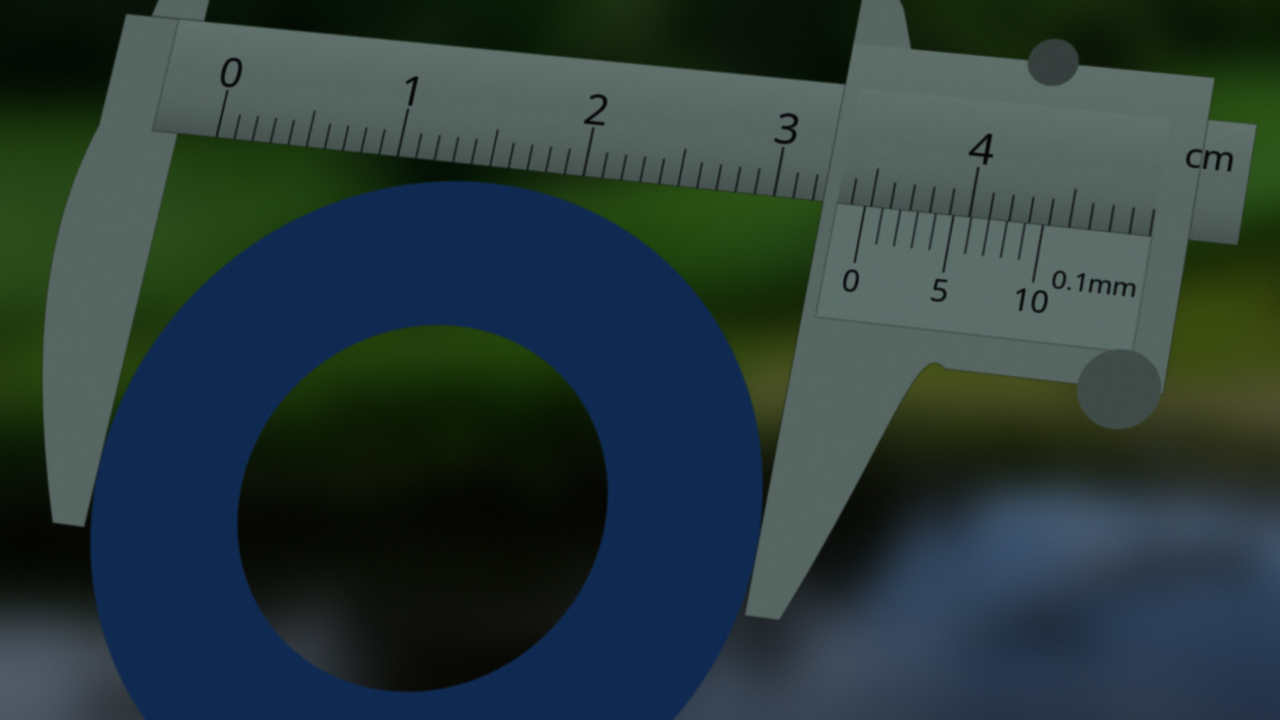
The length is 34.7,mm
